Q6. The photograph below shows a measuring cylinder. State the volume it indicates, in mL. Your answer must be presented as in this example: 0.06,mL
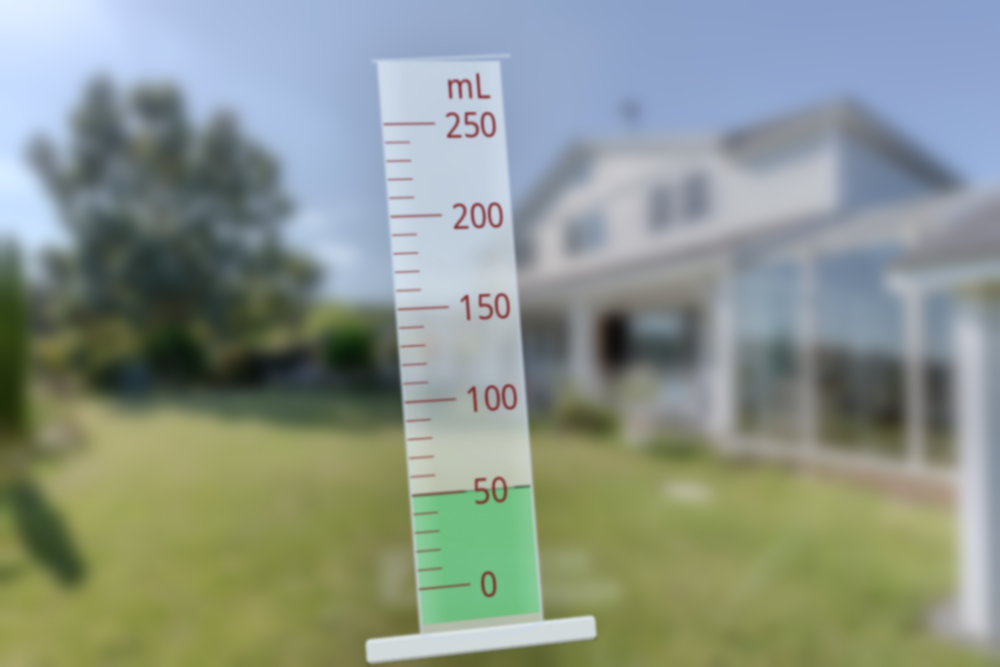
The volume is 50,mL
